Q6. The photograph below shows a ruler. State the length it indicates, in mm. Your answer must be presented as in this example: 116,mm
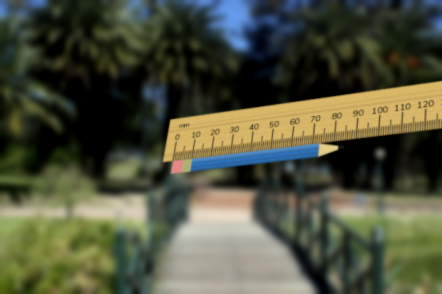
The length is 85,mm
